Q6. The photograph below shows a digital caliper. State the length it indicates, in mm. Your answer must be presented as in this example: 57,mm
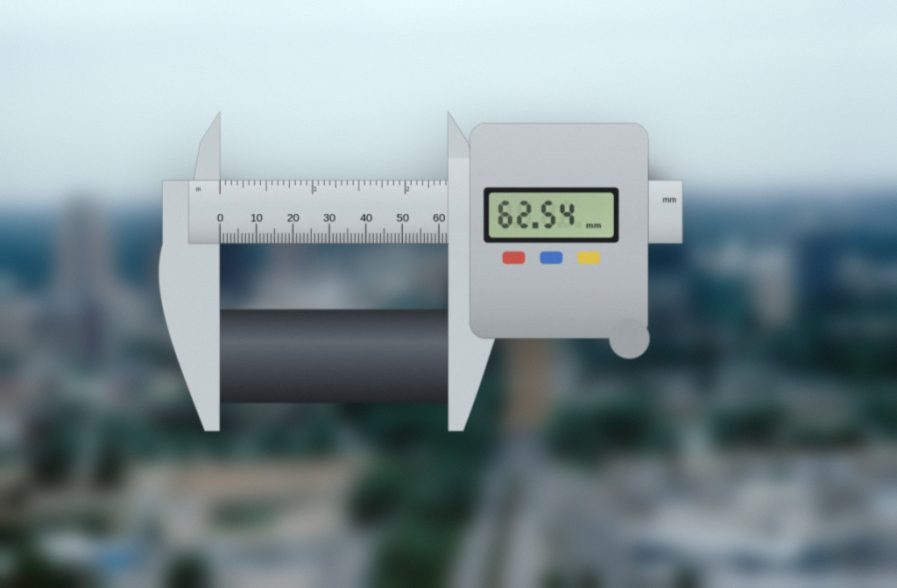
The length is 62.54,mm
